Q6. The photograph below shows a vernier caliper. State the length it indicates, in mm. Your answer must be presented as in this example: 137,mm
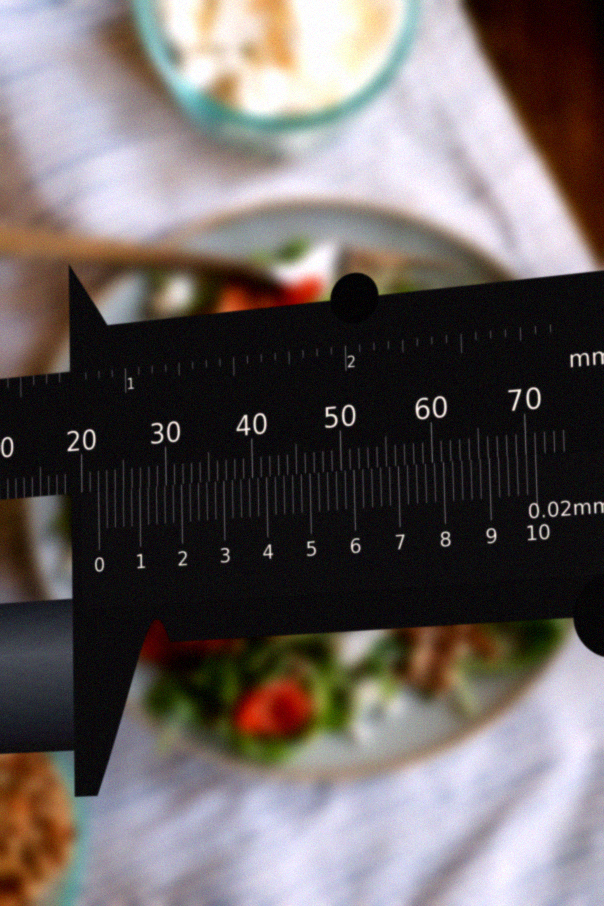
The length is 22.0,mm
